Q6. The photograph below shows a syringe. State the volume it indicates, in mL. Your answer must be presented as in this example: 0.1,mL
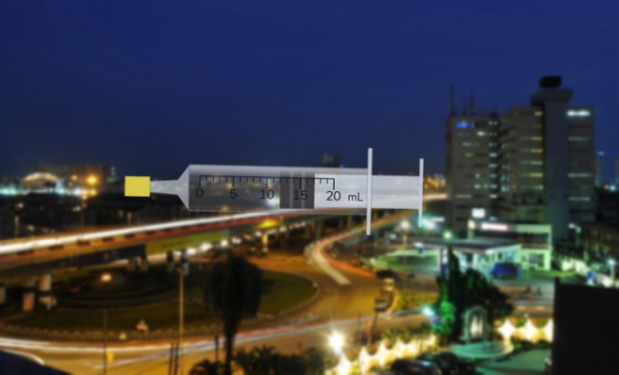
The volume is 12,mL
